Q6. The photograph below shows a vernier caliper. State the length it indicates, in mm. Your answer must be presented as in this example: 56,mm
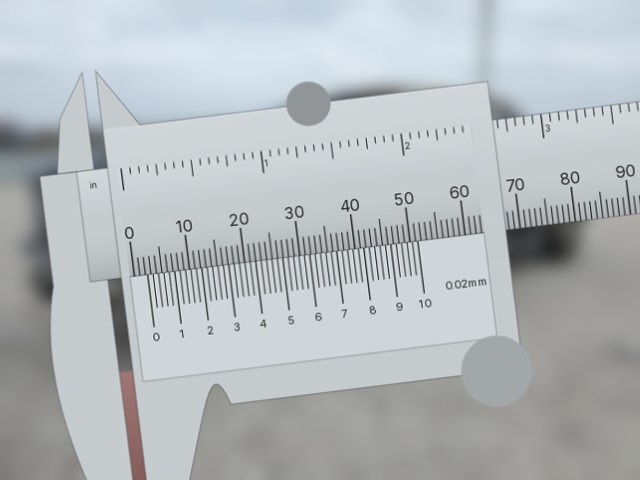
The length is 2.4,mm
